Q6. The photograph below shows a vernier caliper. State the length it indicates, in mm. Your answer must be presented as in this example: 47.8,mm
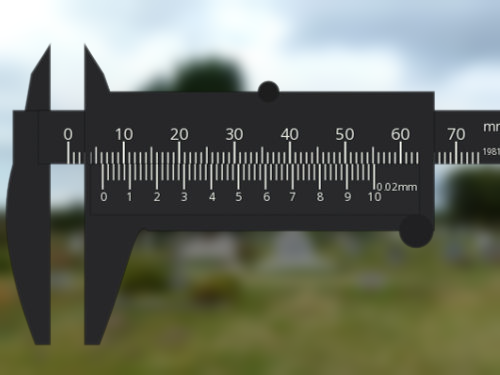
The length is 6.2,mm
